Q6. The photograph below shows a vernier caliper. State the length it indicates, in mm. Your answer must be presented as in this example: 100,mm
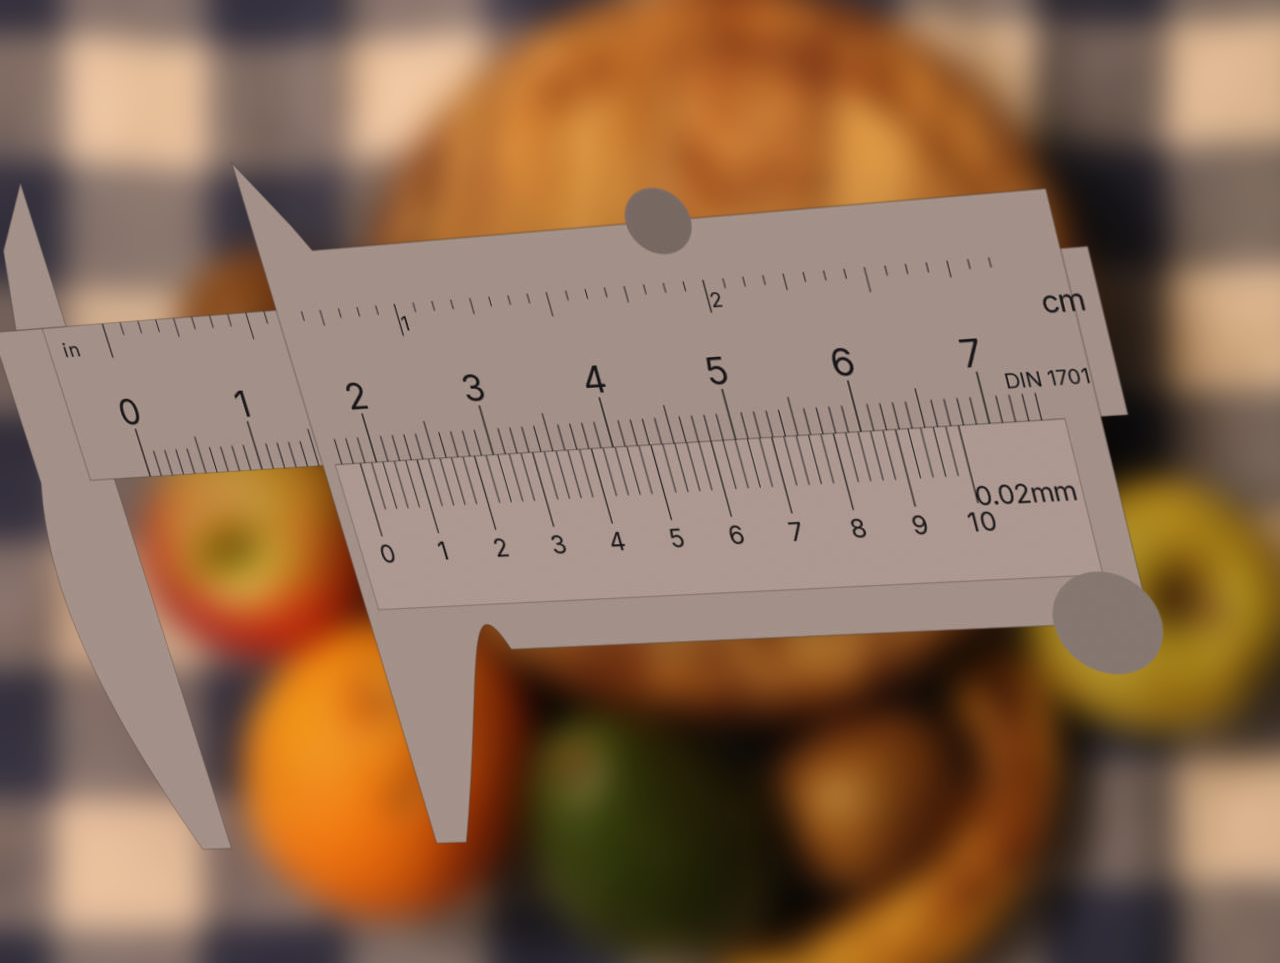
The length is 18.6,mm
